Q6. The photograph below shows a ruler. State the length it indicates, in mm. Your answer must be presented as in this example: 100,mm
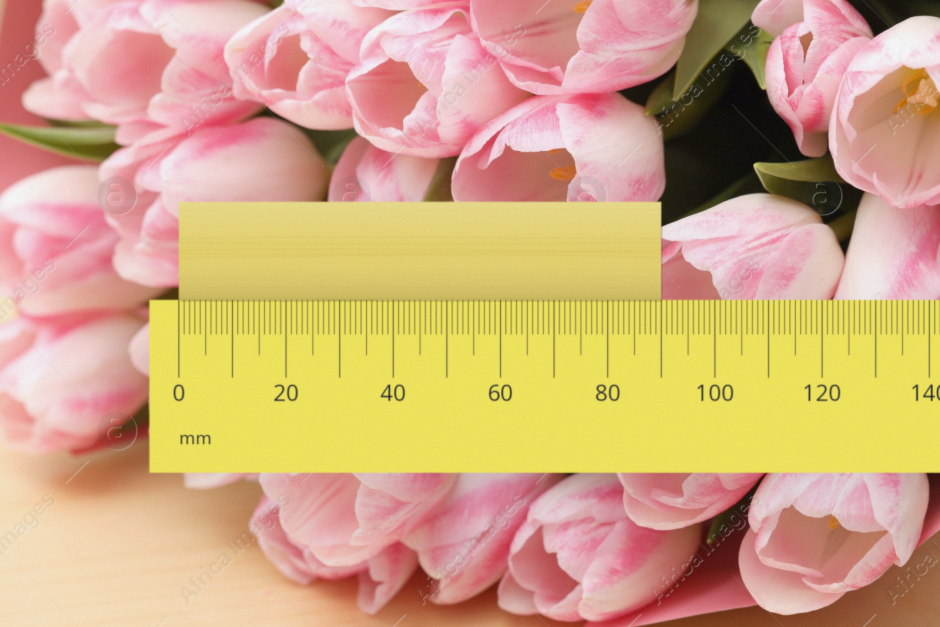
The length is 90,mm
